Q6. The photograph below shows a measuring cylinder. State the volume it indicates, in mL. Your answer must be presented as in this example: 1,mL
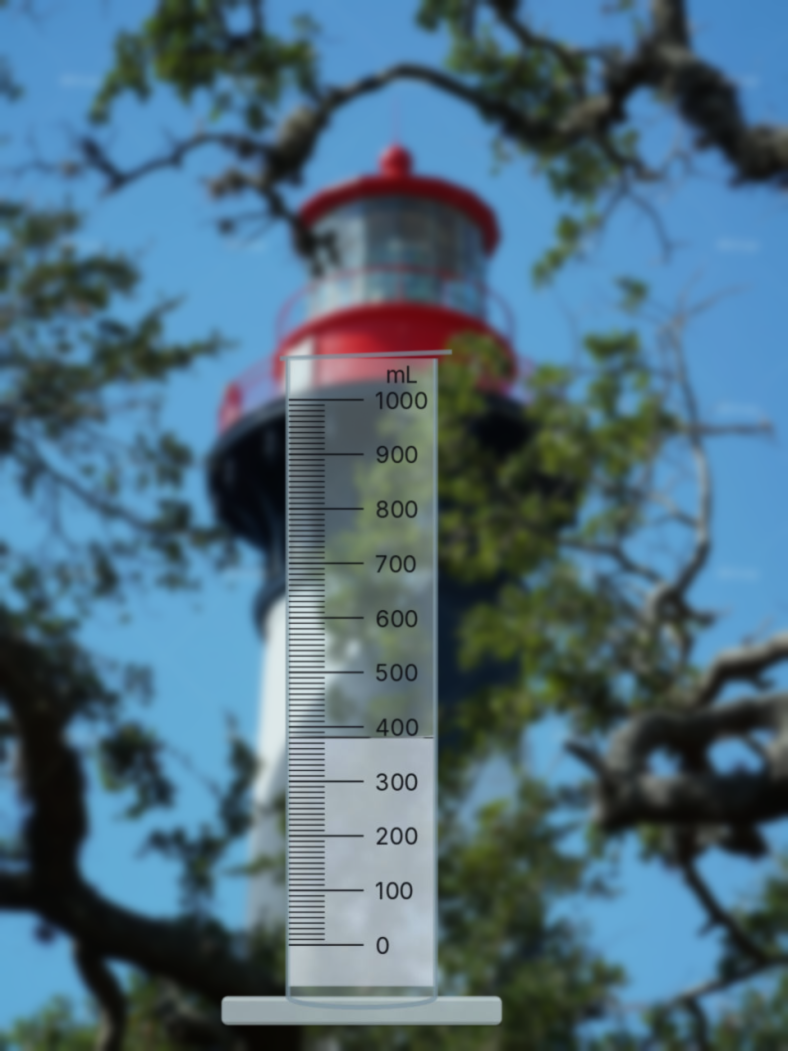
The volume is 380,mL
